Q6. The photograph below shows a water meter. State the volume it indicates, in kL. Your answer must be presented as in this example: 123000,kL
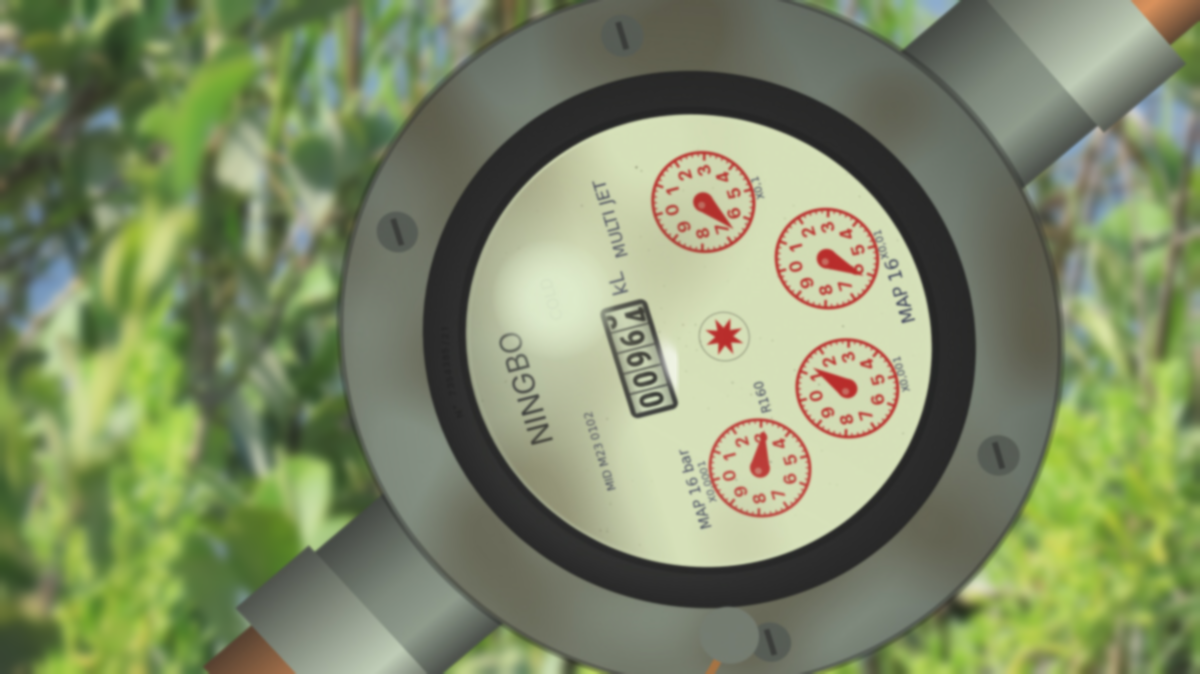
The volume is 963.6613,kL
